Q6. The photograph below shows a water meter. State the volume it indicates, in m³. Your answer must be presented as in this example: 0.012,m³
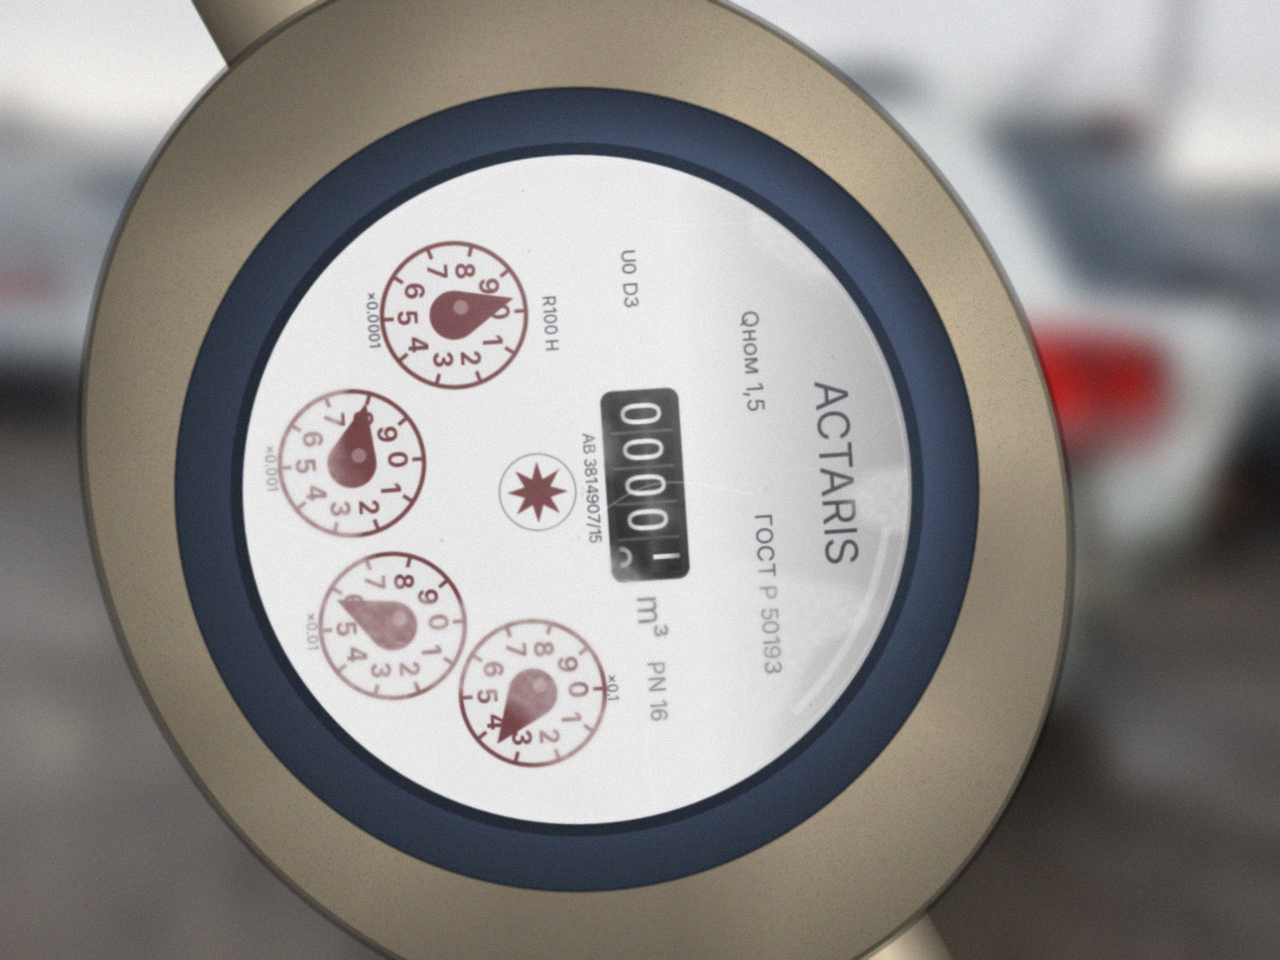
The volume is 1.3579,m³
